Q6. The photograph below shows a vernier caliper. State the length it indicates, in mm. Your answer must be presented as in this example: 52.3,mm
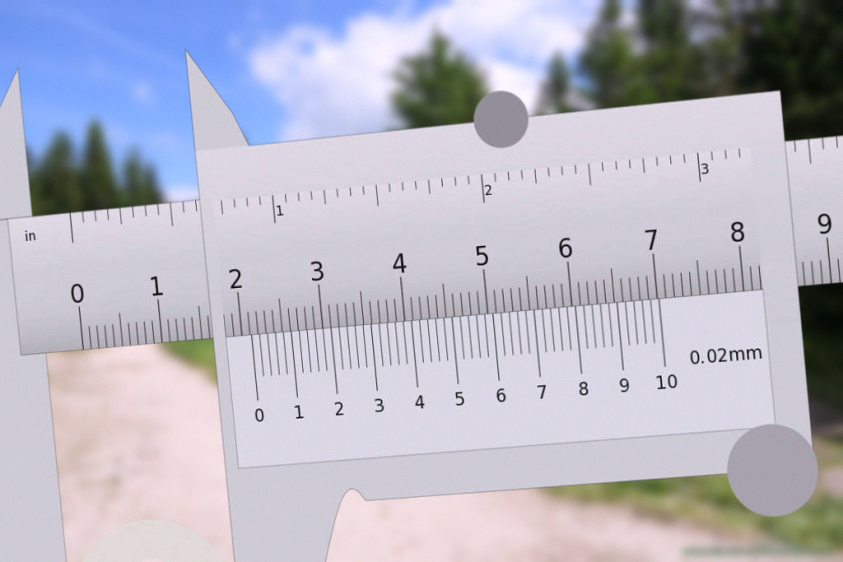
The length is 21.2,mm
